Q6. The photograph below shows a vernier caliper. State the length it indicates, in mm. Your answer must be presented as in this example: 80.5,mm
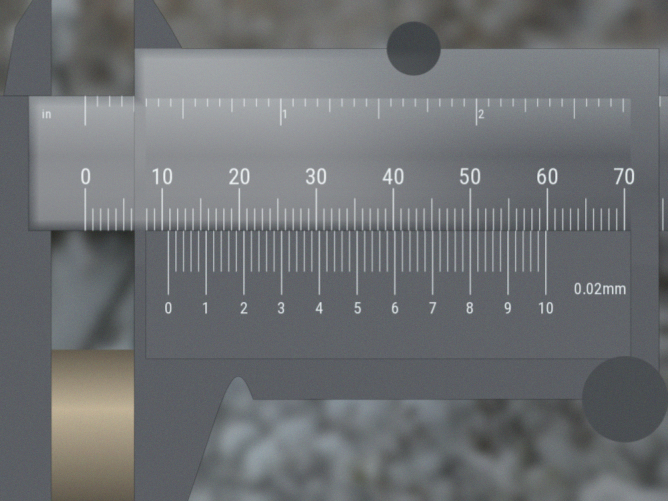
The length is 10.8,mm
